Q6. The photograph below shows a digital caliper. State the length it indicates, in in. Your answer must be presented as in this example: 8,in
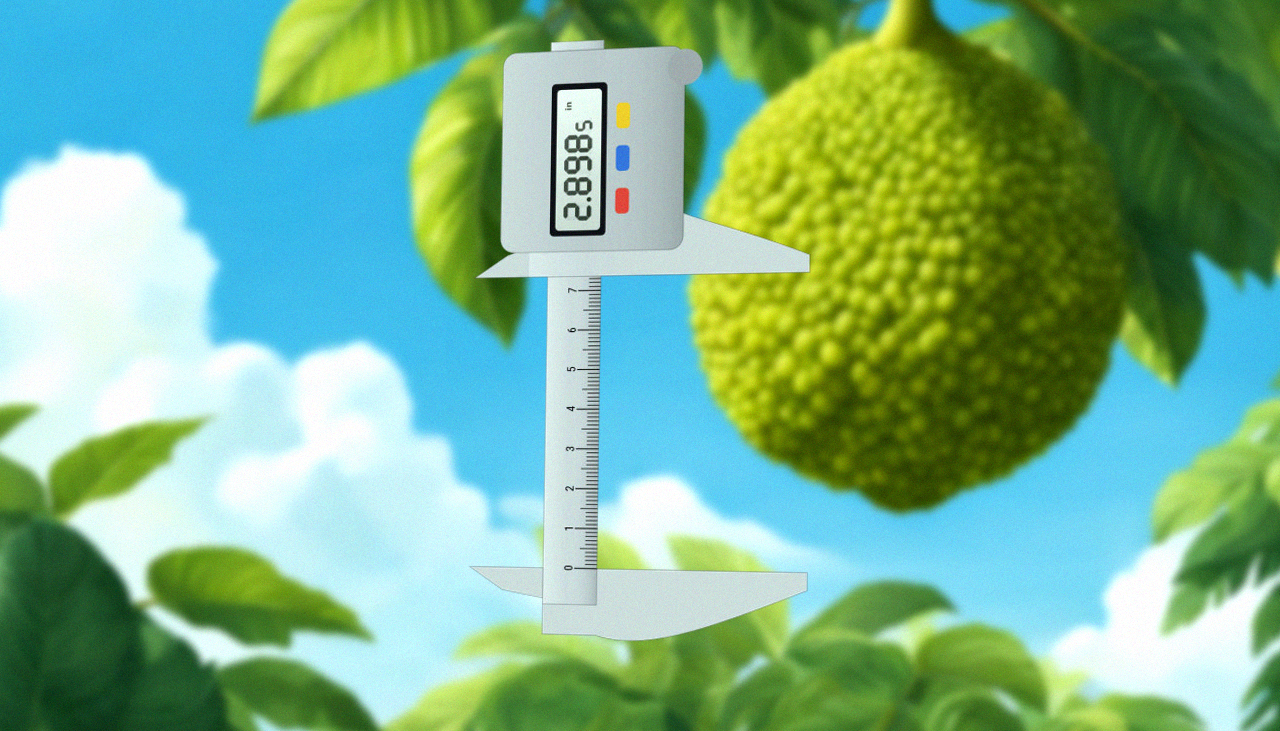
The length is 2.8985,in
